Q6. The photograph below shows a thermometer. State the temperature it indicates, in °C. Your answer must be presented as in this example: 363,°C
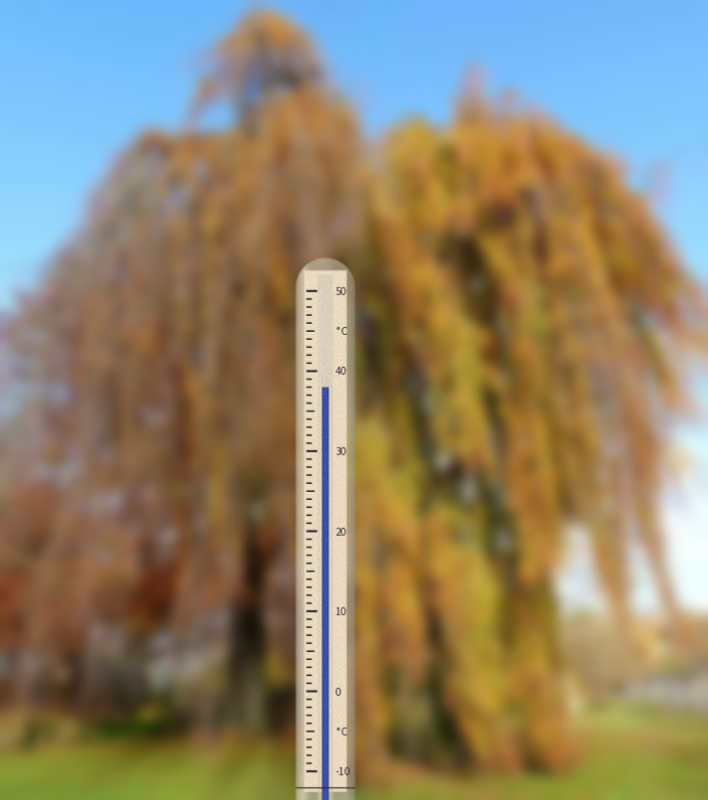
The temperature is 38,°C
